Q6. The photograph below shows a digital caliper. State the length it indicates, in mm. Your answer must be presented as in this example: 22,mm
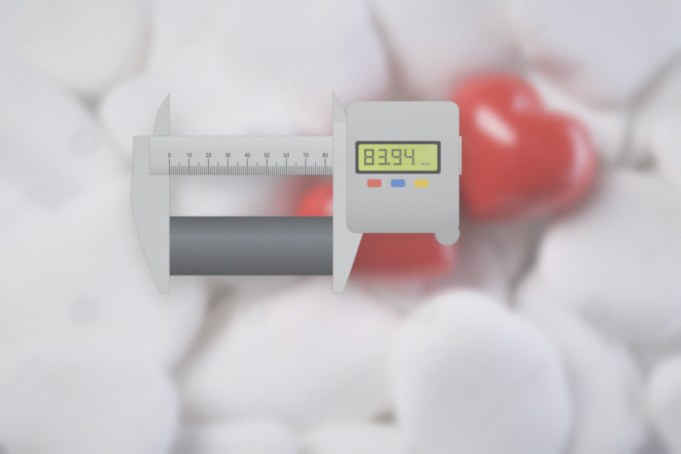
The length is 83.94,mm
